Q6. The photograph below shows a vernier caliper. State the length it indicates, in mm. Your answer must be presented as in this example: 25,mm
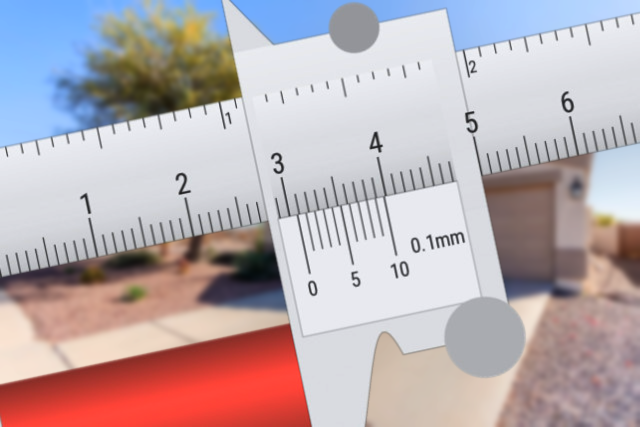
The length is 30.8,mm
